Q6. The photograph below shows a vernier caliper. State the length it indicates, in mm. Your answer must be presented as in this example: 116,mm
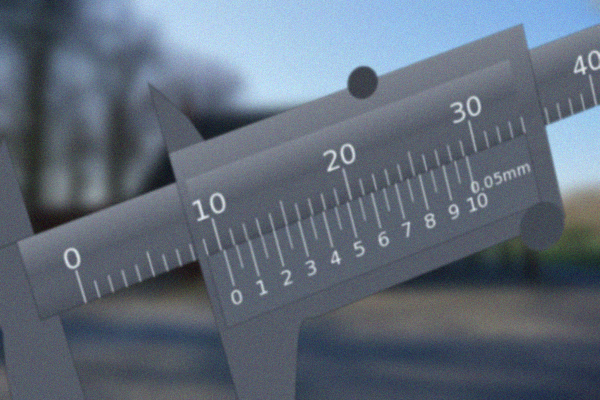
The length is 10.2,mm
